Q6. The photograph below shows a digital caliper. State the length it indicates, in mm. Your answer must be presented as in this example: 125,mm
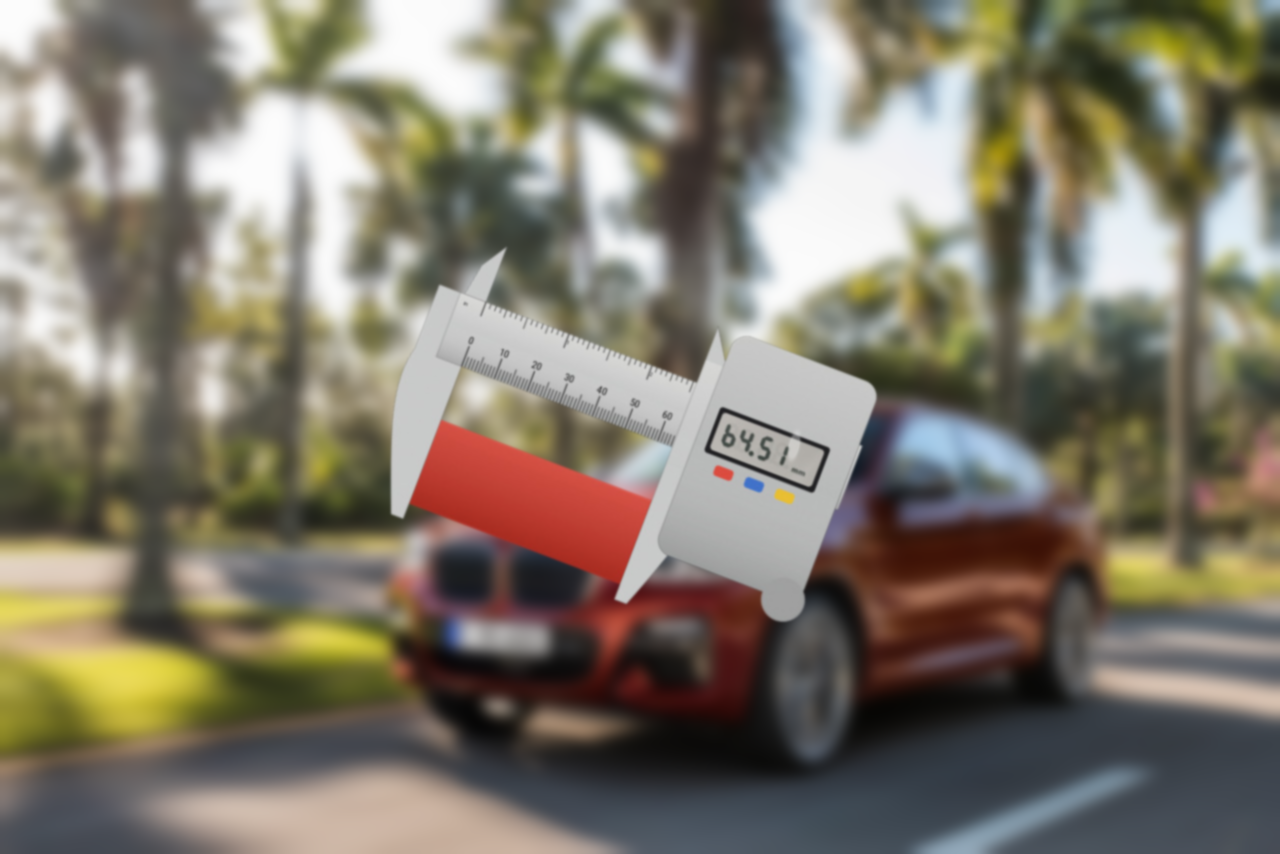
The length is 64.51,mm
